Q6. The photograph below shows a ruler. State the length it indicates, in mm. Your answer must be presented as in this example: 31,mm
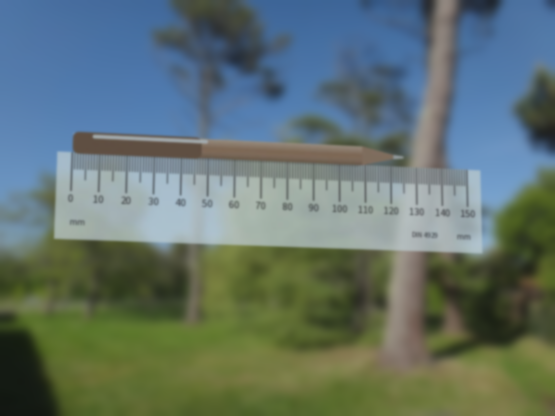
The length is 125,mm
